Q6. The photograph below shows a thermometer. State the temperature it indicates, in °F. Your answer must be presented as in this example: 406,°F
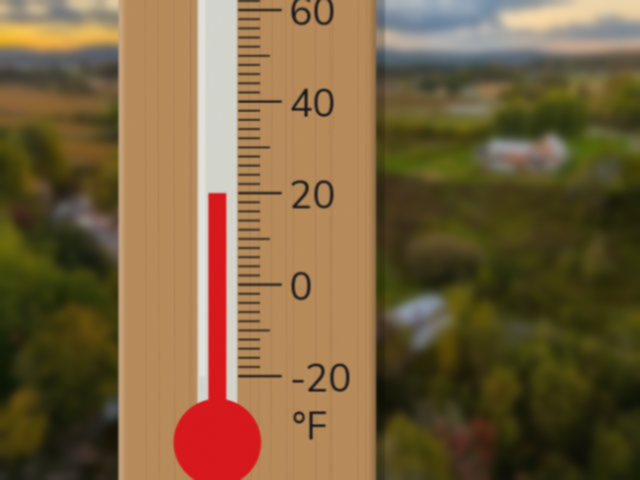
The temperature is 20,°F
